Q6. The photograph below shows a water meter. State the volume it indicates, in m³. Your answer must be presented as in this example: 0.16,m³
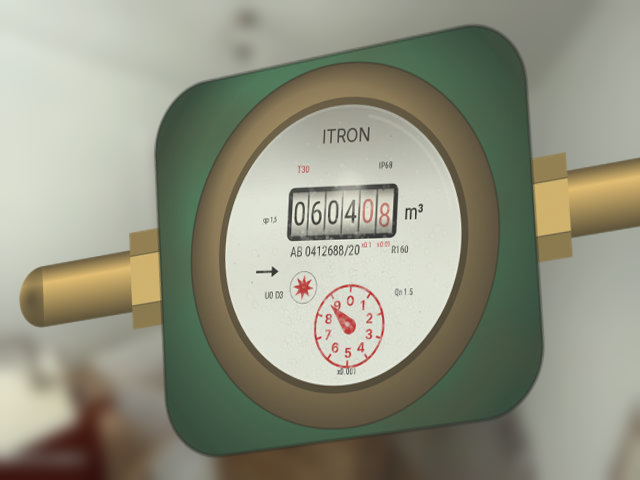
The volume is 604.078,m³
